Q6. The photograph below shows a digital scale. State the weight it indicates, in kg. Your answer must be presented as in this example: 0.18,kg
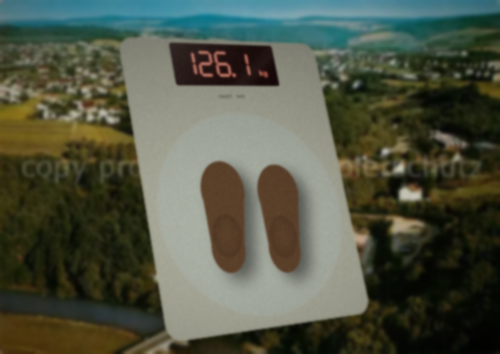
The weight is 126.1,kg
